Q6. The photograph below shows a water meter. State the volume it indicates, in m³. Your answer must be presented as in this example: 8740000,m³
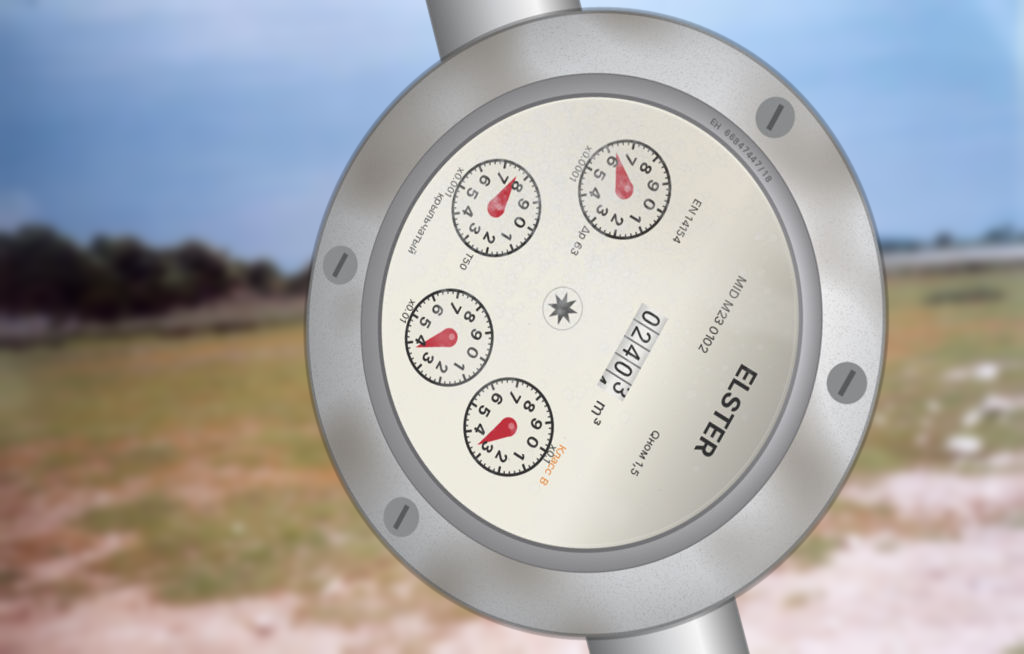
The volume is 2403.3376,m³
